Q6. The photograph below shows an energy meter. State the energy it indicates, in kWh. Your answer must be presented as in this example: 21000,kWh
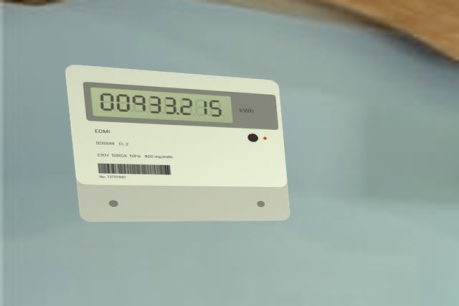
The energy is 933.215,kWh
